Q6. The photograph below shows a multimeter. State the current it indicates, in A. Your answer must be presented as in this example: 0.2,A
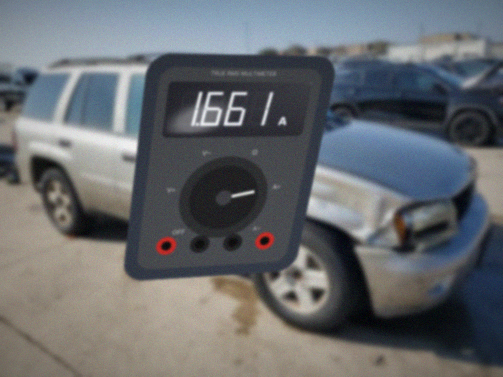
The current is 1.661,A
